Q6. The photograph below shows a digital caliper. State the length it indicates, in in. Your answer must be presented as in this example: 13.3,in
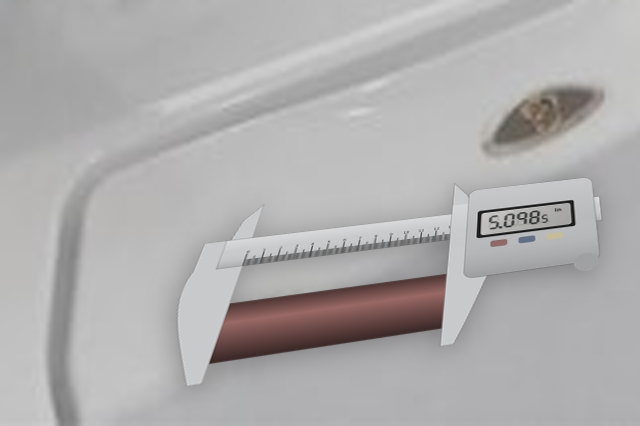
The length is 5.0985,in
